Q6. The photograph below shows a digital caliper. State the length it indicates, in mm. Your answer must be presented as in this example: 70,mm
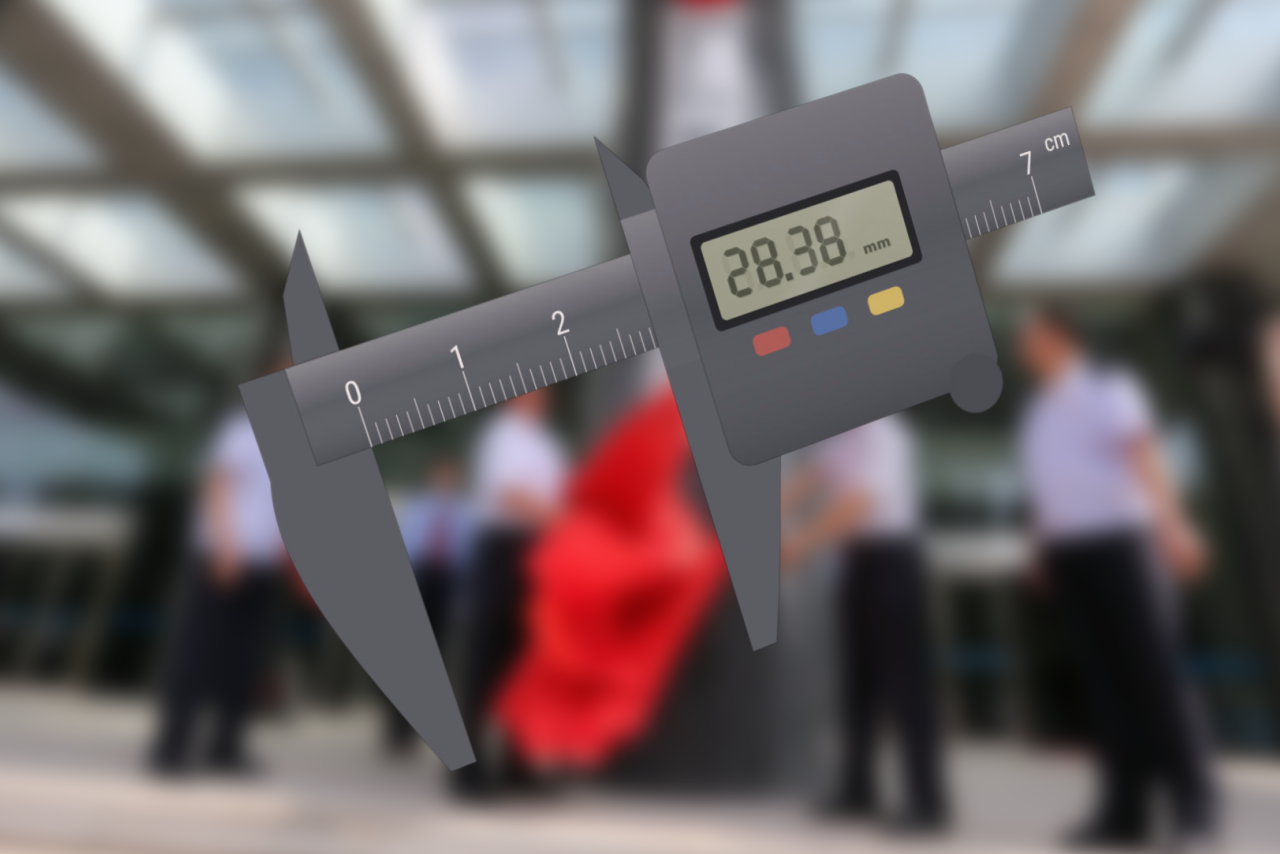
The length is 28.38,mm
